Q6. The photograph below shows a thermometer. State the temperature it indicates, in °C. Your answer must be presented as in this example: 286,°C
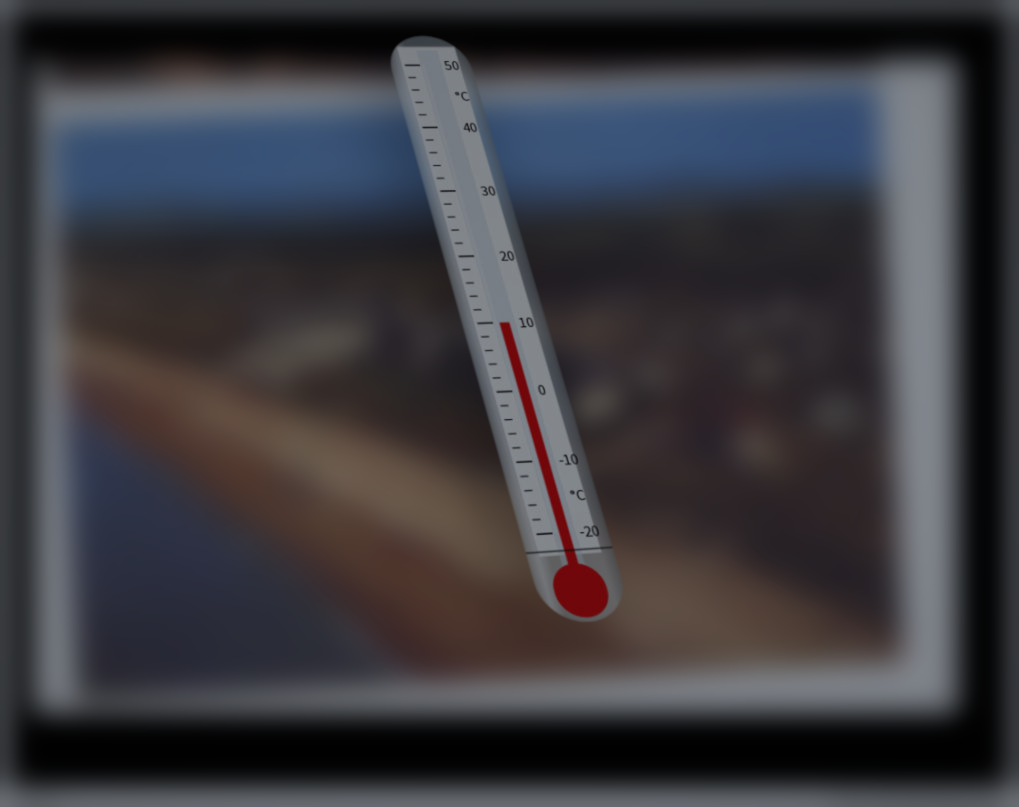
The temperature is 10,°C
